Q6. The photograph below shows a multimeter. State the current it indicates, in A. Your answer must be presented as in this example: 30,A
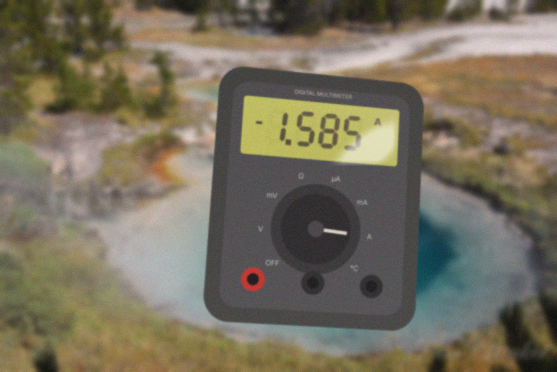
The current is -1.585,A
